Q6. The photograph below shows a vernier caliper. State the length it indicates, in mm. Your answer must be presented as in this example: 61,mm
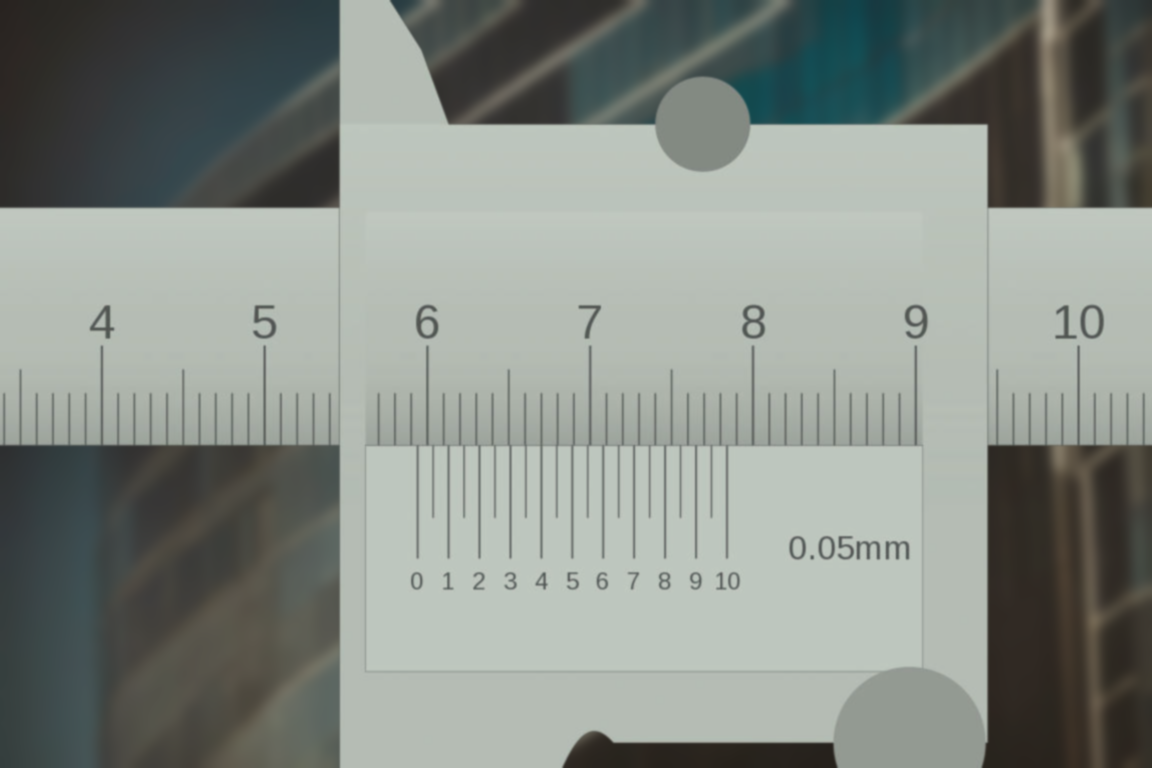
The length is 59.4,mm
